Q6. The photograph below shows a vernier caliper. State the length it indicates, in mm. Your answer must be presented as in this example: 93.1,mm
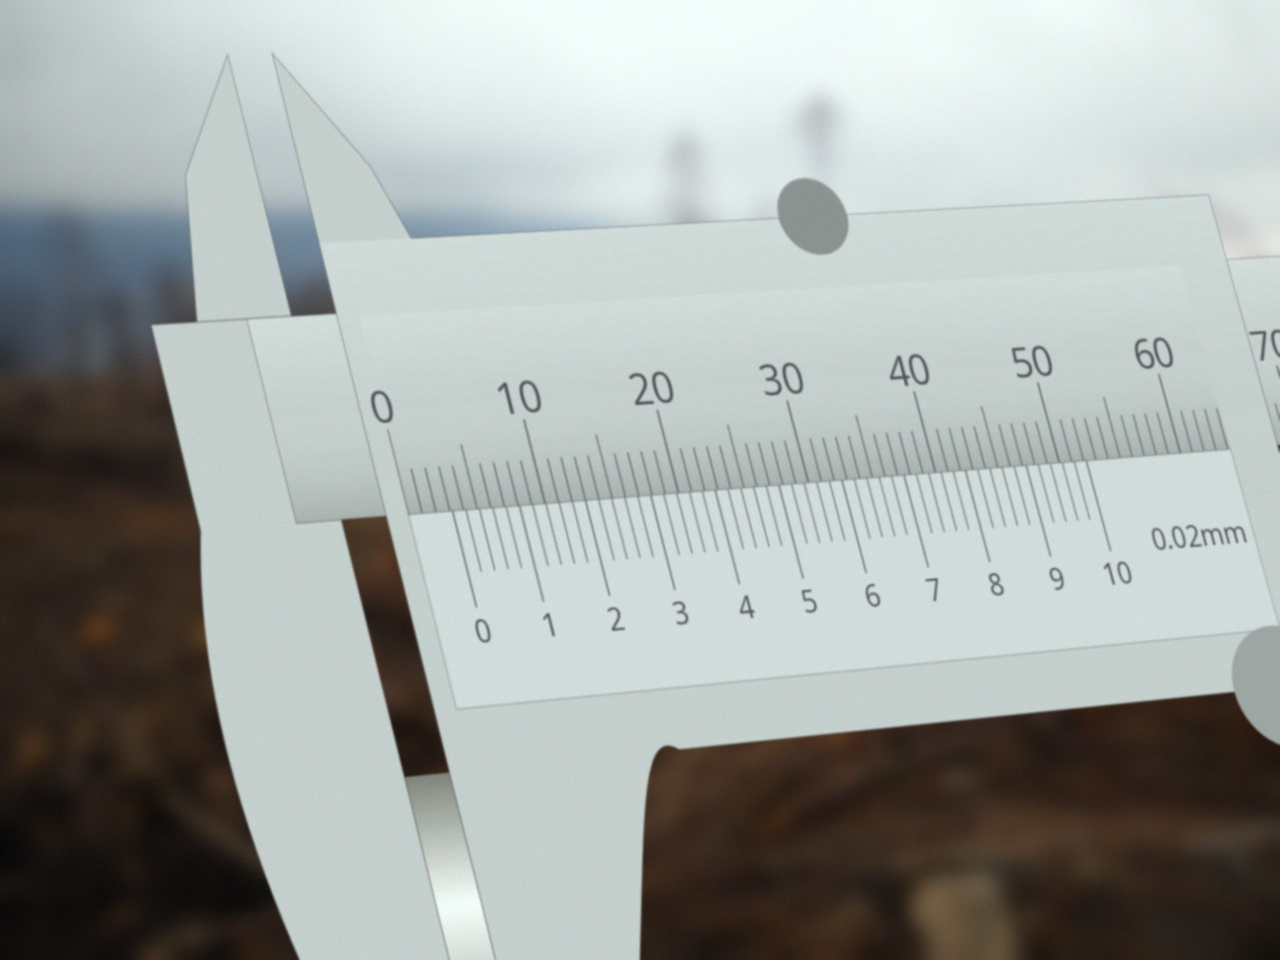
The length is 3.2,mm
